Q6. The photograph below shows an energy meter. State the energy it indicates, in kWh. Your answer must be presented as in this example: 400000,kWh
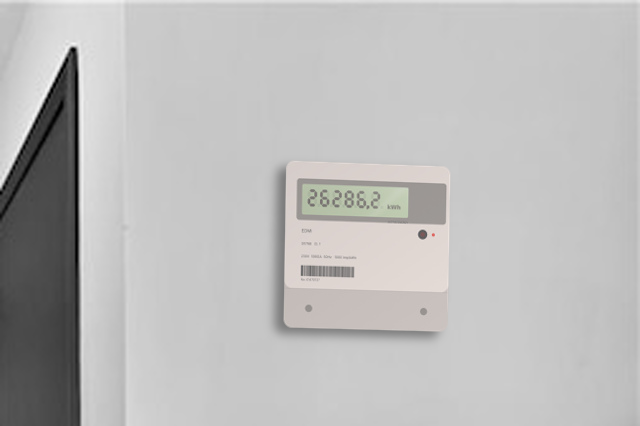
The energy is 26286.2,kWh
